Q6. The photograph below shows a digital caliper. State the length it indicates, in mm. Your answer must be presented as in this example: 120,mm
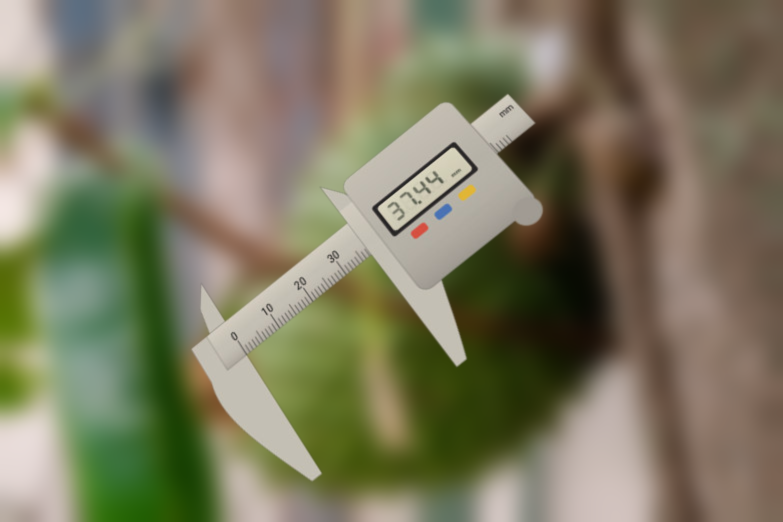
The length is 37.44,mm
